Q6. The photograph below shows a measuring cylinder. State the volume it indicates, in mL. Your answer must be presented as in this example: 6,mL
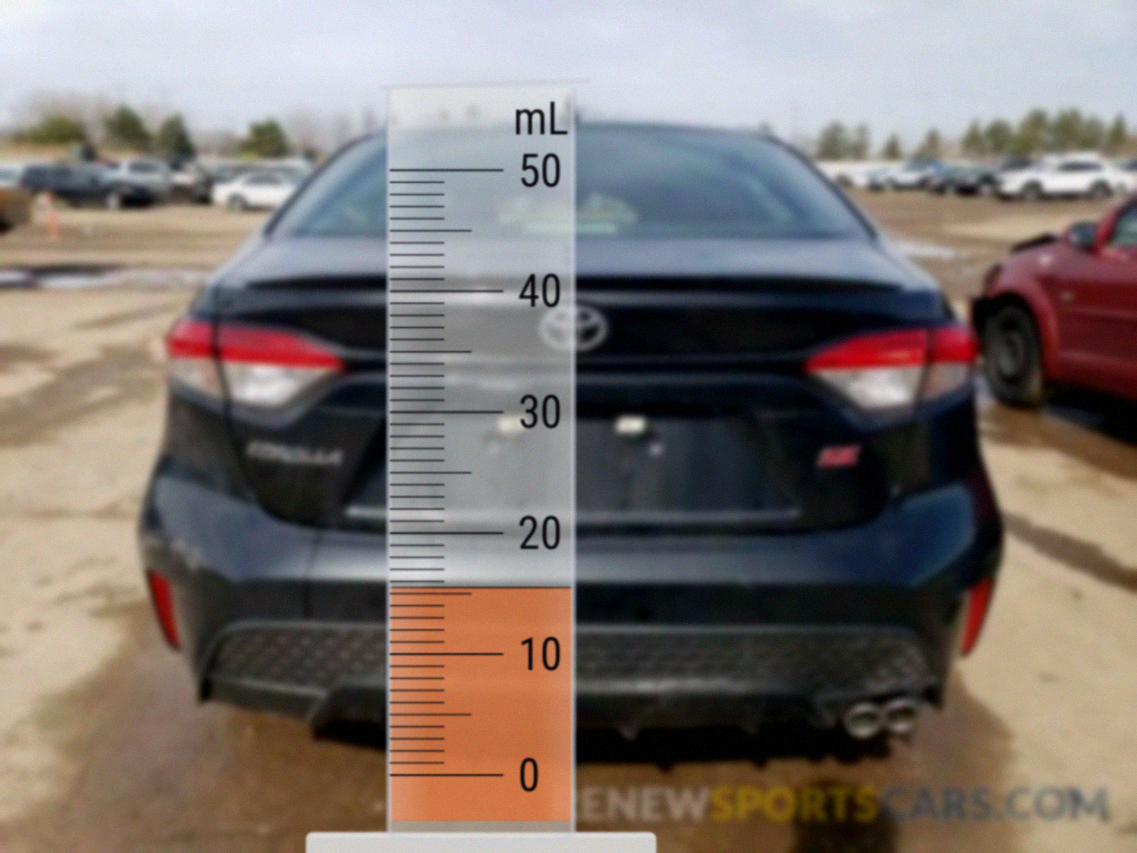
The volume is 15.5,mL
